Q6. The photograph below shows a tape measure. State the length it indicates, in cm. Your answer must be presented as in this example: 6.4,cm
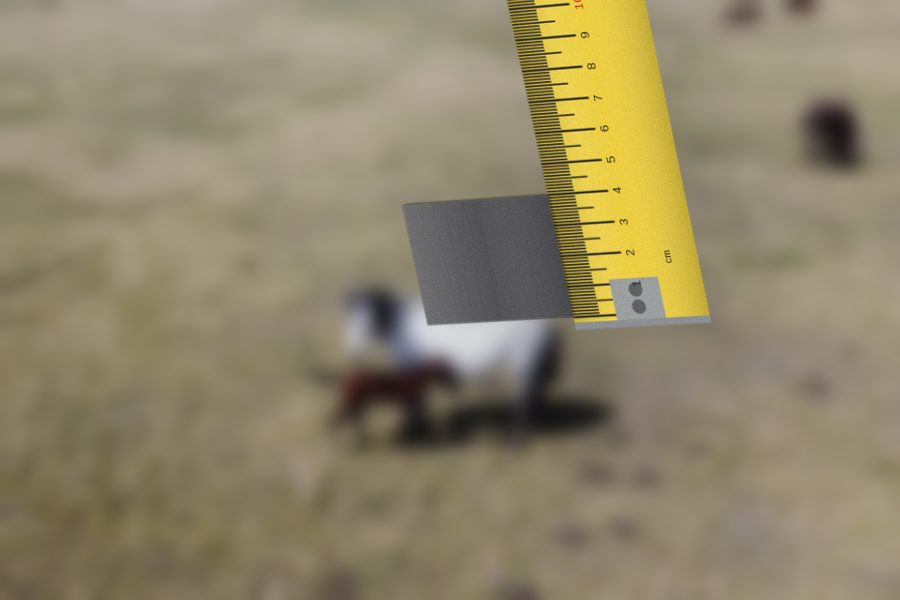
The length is 4,cm
